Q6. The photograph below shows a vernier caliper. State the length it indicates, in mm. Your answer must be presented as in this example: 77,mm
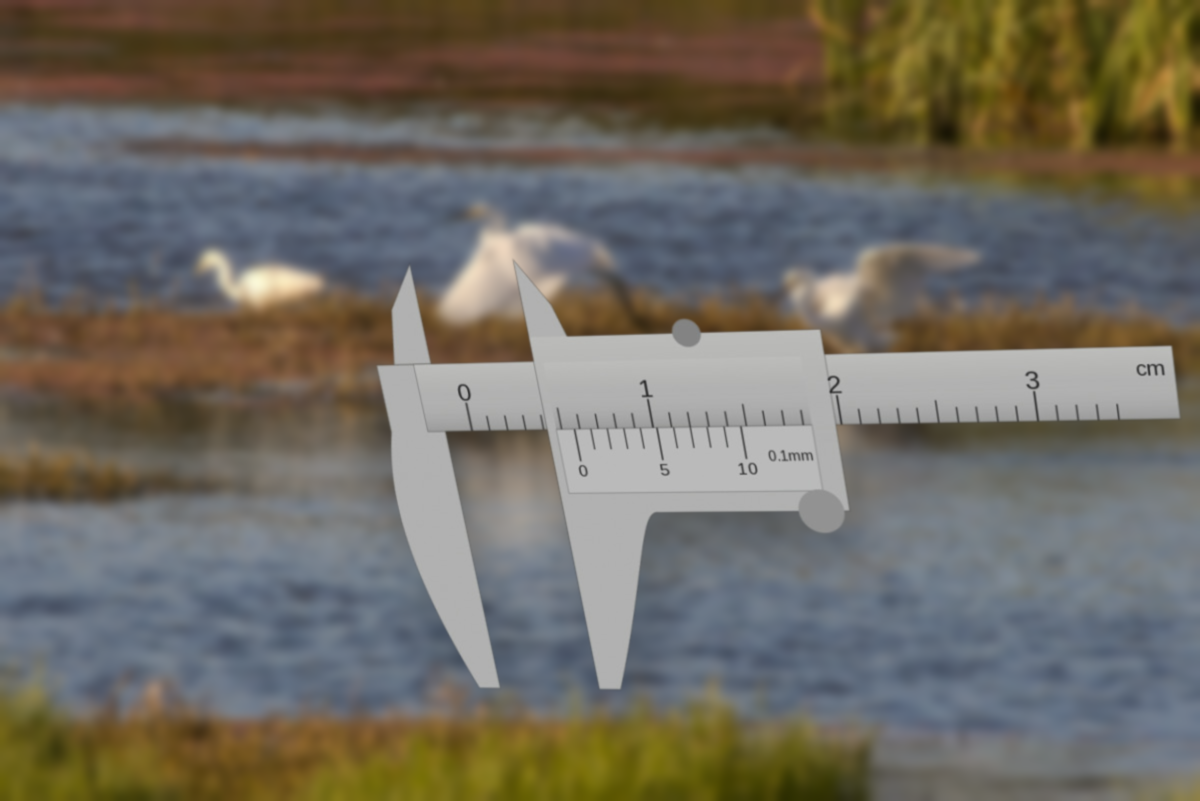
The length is 5.7,mm
